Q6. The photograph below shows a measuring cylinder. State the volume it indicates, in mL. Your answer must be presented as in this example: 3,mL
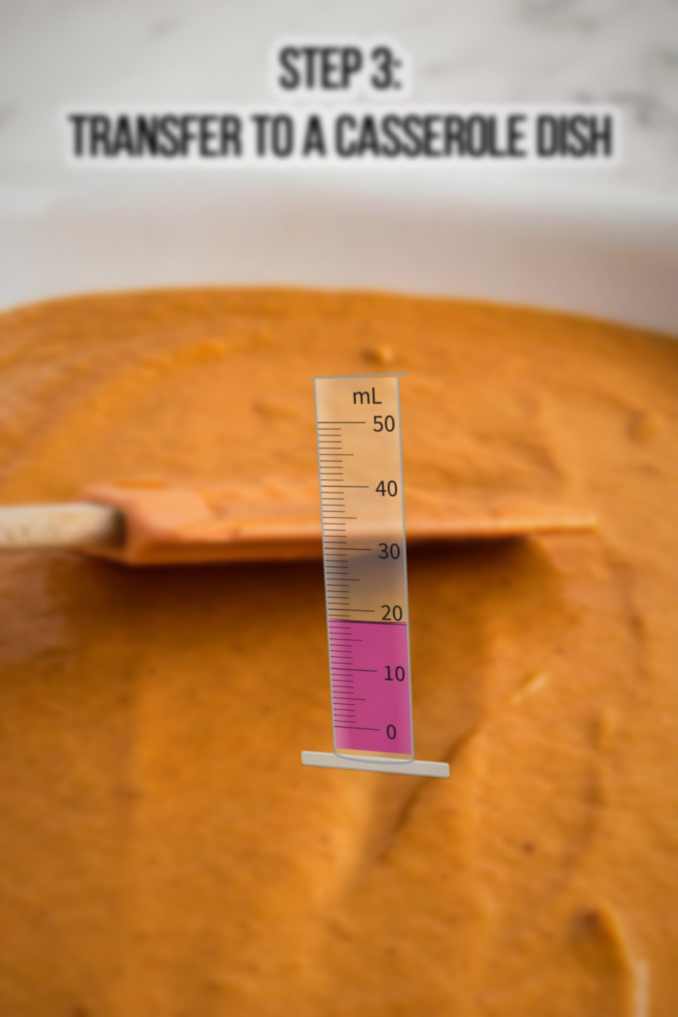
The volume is 18,mL
